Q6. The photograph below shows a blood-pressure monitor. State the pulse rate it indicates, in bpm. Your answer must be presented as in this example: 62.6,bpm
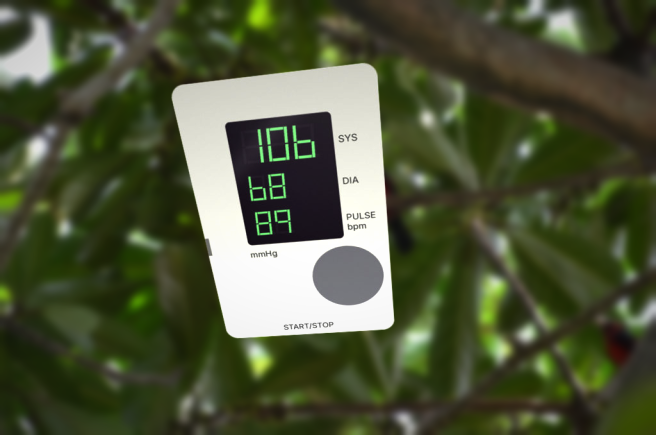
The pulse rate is 89,bpm
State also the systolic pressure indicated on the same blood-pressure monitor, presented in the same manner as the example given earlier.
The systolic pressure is 106,mmHg
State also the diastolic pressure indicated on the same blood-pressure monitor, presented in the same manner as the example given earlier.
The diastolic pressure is 68,mmHg
